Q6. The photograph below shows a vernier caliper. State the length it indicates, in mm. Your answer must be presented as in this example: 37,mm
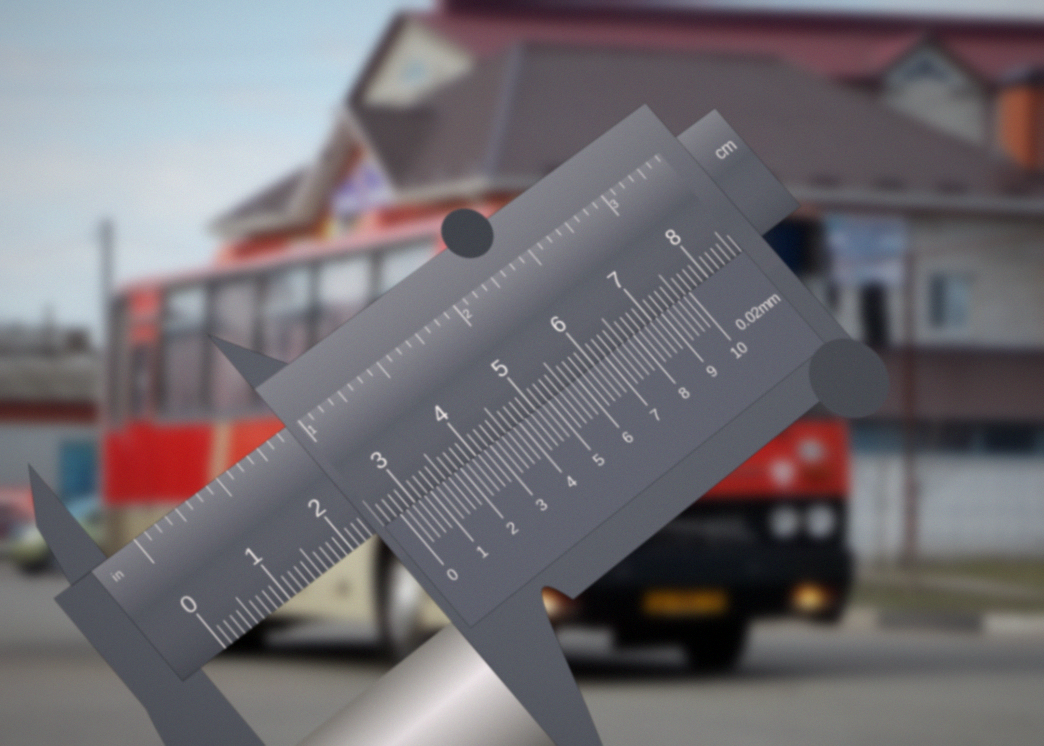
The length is 27.6,mm
